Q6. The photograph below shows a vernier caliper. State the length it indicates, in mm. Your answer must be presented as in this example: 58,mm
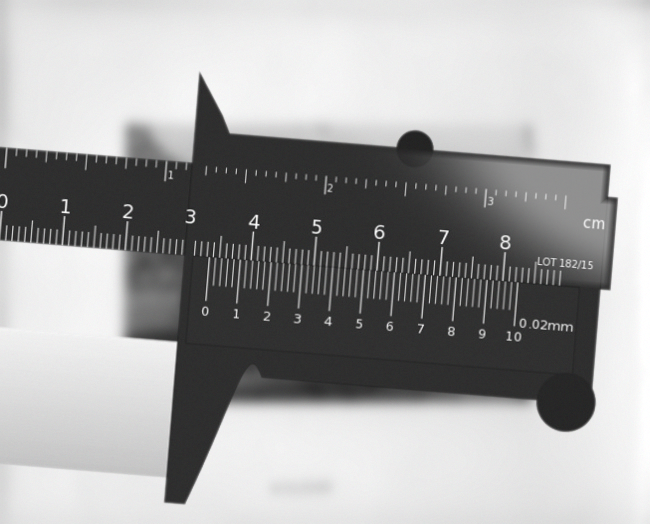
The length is 33.4,mm
